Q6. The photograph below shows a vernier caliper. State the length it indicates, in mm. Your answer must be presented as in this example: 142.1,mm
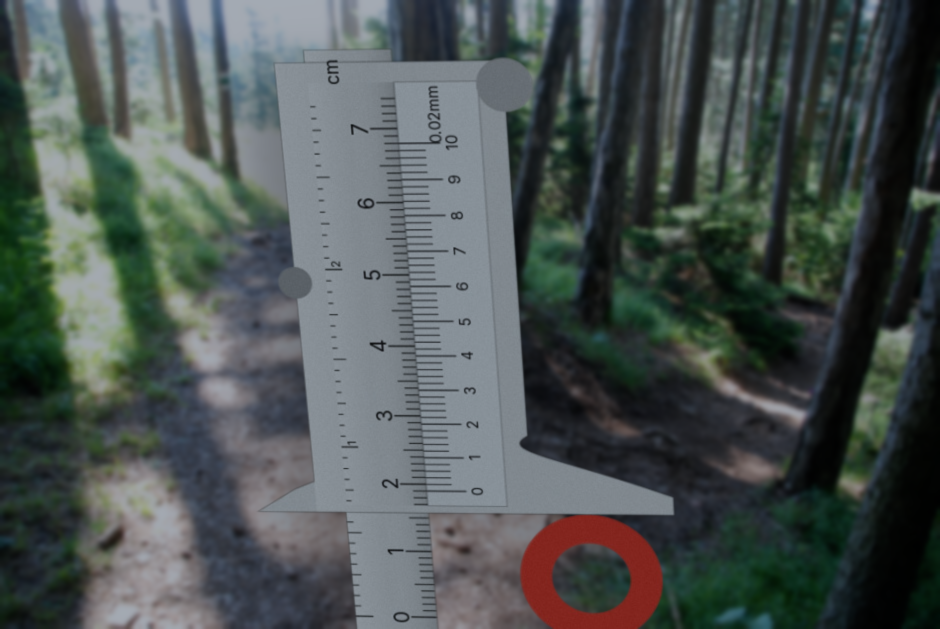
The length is 19.0,mm
